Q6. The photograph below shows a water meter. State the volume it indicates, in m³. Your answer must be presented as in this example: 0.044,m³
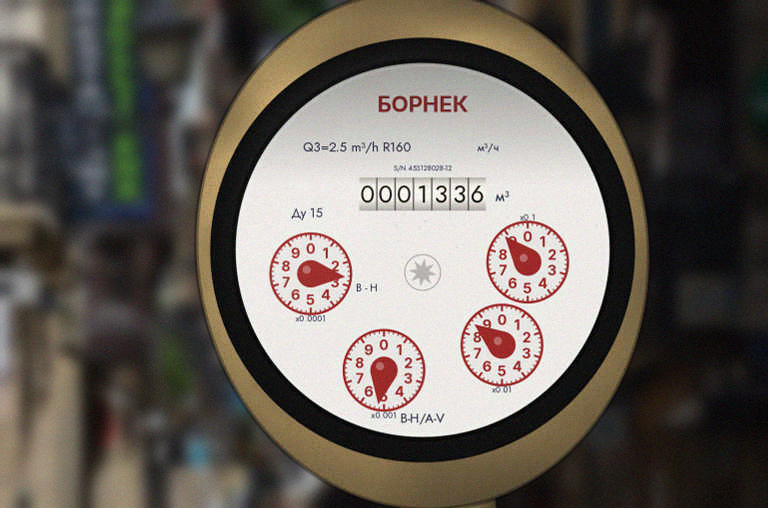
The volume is 1336.8852,m³
